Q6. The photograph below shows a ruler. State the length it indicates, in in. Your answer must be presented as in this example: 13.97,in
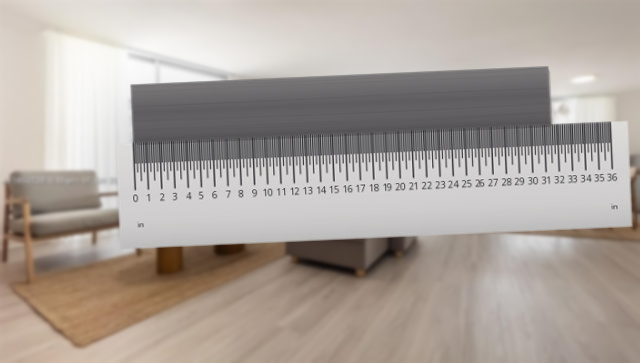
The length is 31.5,in
